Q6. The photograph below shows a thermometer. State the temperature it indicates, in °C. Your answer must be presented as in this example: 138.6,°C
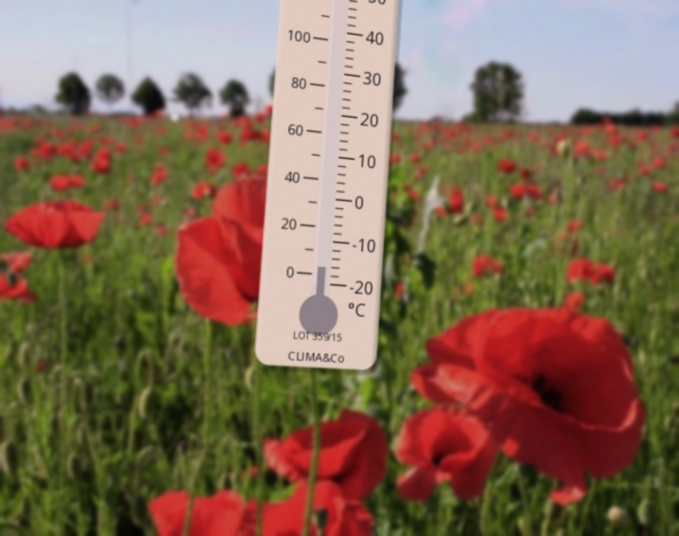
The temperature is -16,°C
